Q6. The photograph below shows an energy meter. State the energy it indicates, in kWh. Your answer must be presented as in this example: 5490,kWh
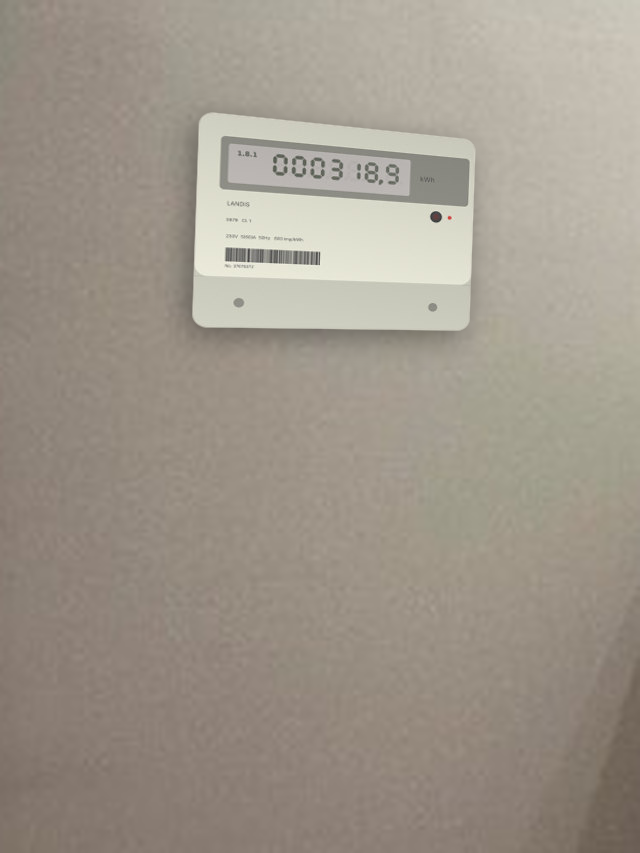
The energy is 318.9,kWh
